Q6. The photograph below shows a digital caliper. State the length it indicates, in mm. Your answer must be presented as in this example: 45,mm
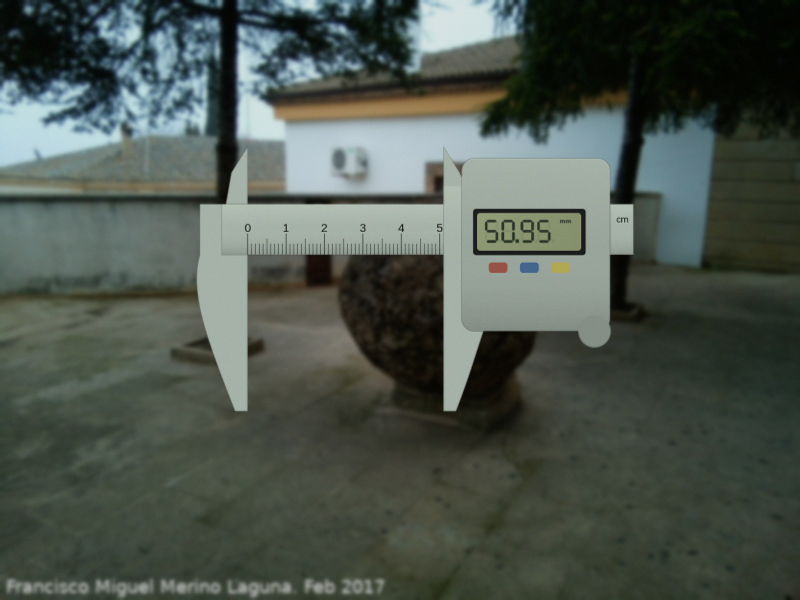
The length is 50.95,mm
